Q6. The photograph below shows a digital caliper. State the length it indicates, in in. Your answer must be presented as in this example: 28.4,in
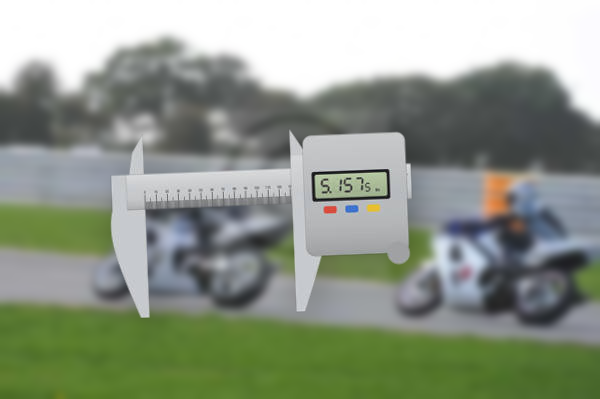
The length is 5.1575,in
